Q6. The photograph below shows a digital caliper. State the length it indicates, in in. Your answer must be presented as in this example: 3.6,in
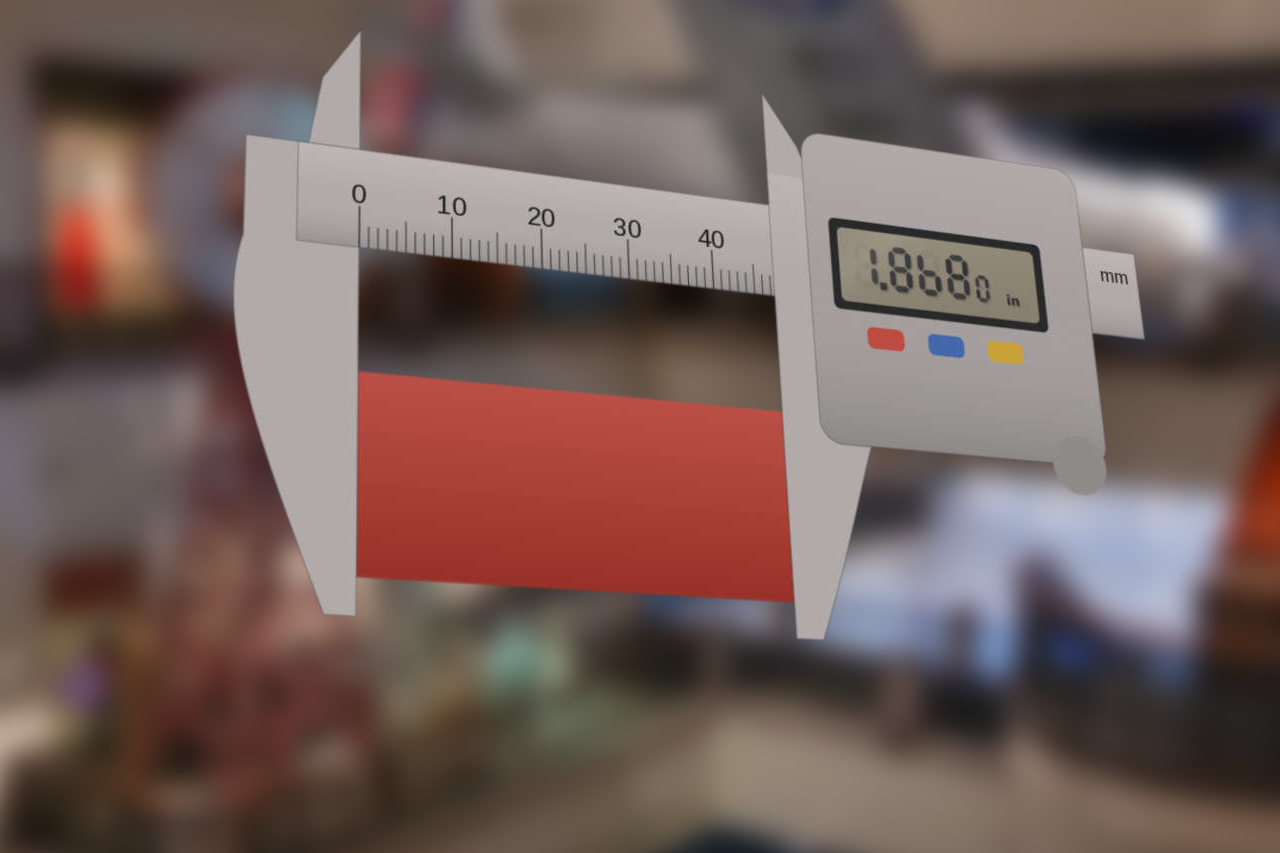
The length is 1.8680,in
